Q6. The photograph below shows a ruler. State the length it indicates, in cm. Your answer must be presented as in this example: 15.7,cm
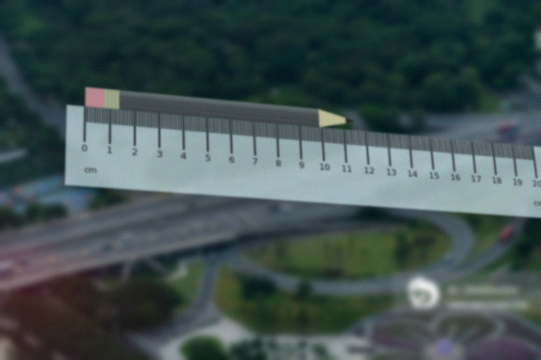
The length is 11.5,cm
